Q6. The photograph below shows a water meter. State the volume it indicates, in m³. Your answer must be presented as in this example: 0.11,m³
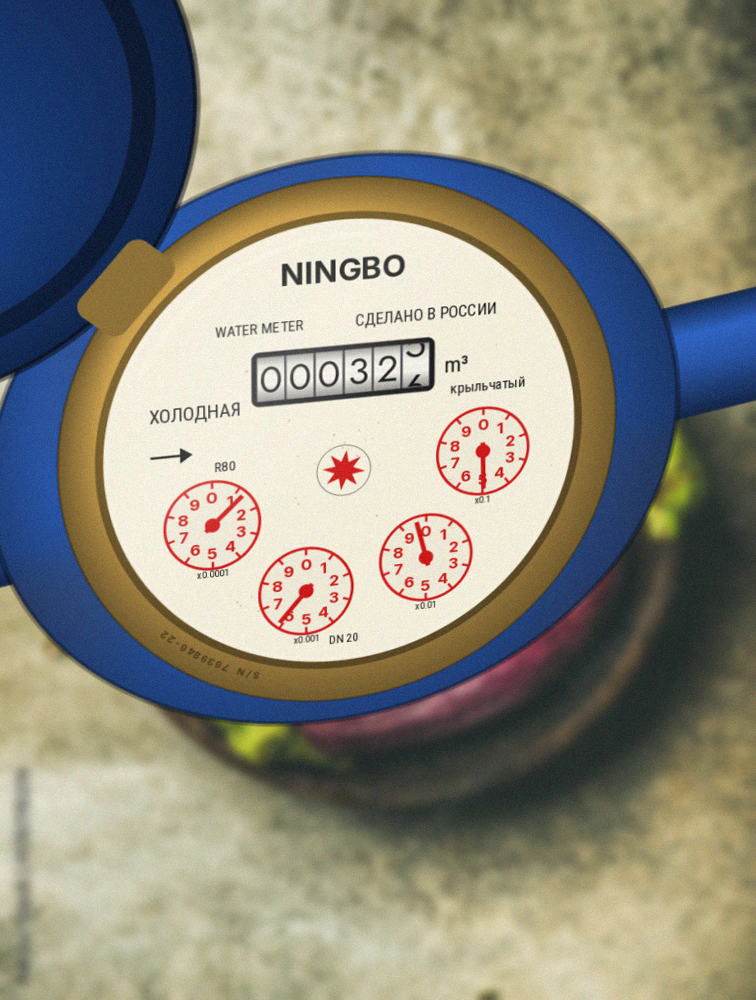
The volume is 325.4961,m³
